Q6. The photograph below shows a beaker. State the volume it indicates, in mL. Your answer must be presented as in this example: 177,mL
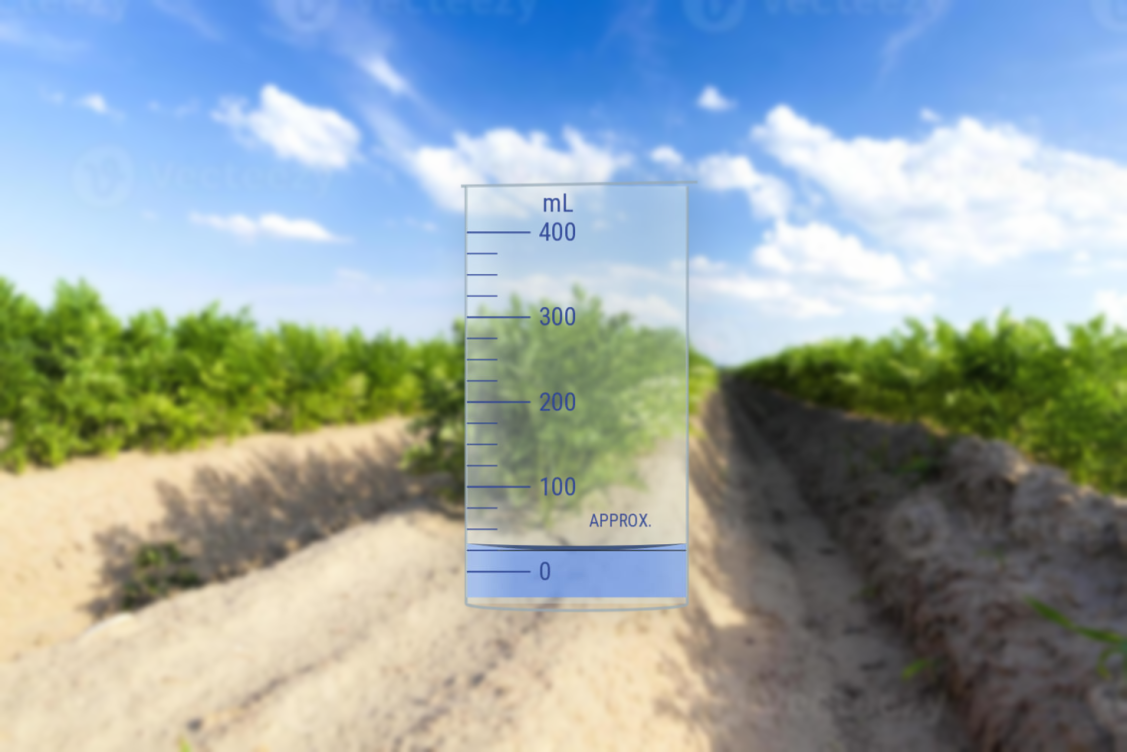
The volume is 25,mL
